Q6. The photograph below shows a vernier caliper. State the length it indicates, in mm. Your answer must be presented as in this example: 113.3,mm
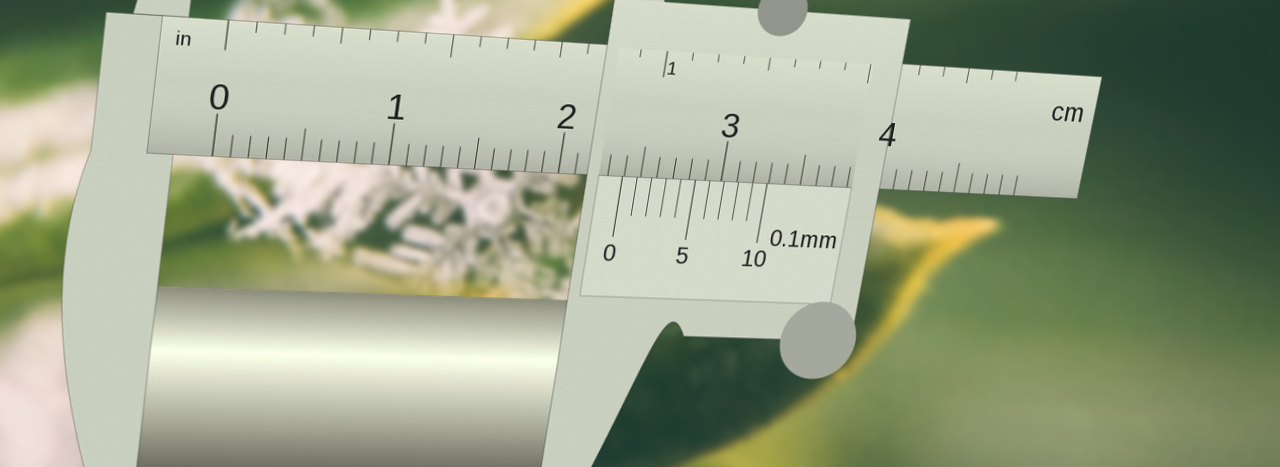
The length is 23.9,mm
